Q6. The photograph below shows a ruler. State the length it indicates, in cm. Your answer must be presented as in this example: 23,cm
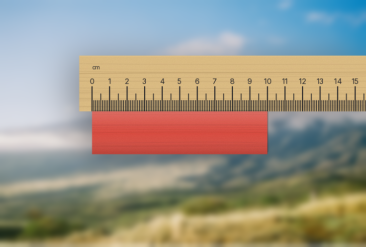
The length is 10,cm
